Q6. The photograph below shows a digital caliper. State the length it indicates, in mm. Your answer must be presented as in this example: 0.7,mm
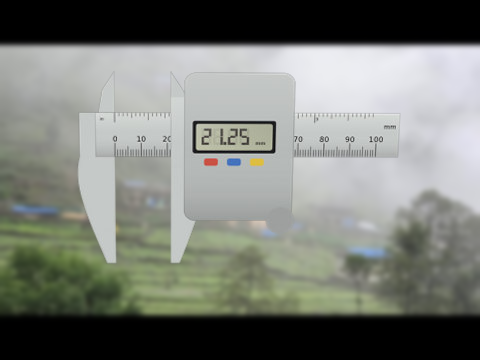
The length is 21.25,mm
